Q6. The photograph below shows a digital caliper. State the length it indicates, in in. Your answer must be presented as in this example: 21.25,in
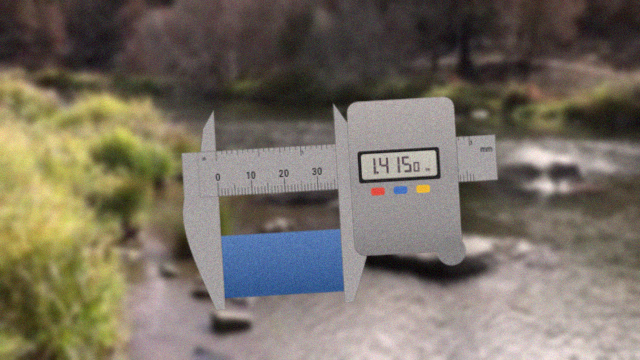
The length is 1.4150,in
